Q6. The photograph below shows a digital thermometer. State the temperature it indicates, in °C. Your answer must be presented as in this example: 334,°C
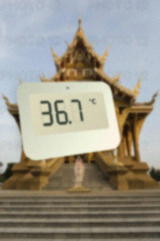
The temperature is 36.7,°C
